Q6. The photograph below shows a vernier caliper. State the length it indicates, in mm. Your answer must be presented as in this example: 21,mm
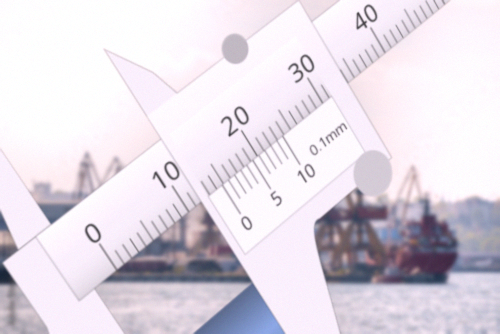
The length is 14.8,mm
